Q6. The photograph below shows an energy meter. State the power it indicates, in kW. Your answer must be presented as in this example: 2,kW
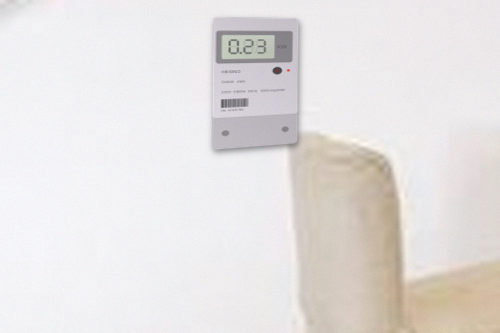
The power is 0.23,kW
